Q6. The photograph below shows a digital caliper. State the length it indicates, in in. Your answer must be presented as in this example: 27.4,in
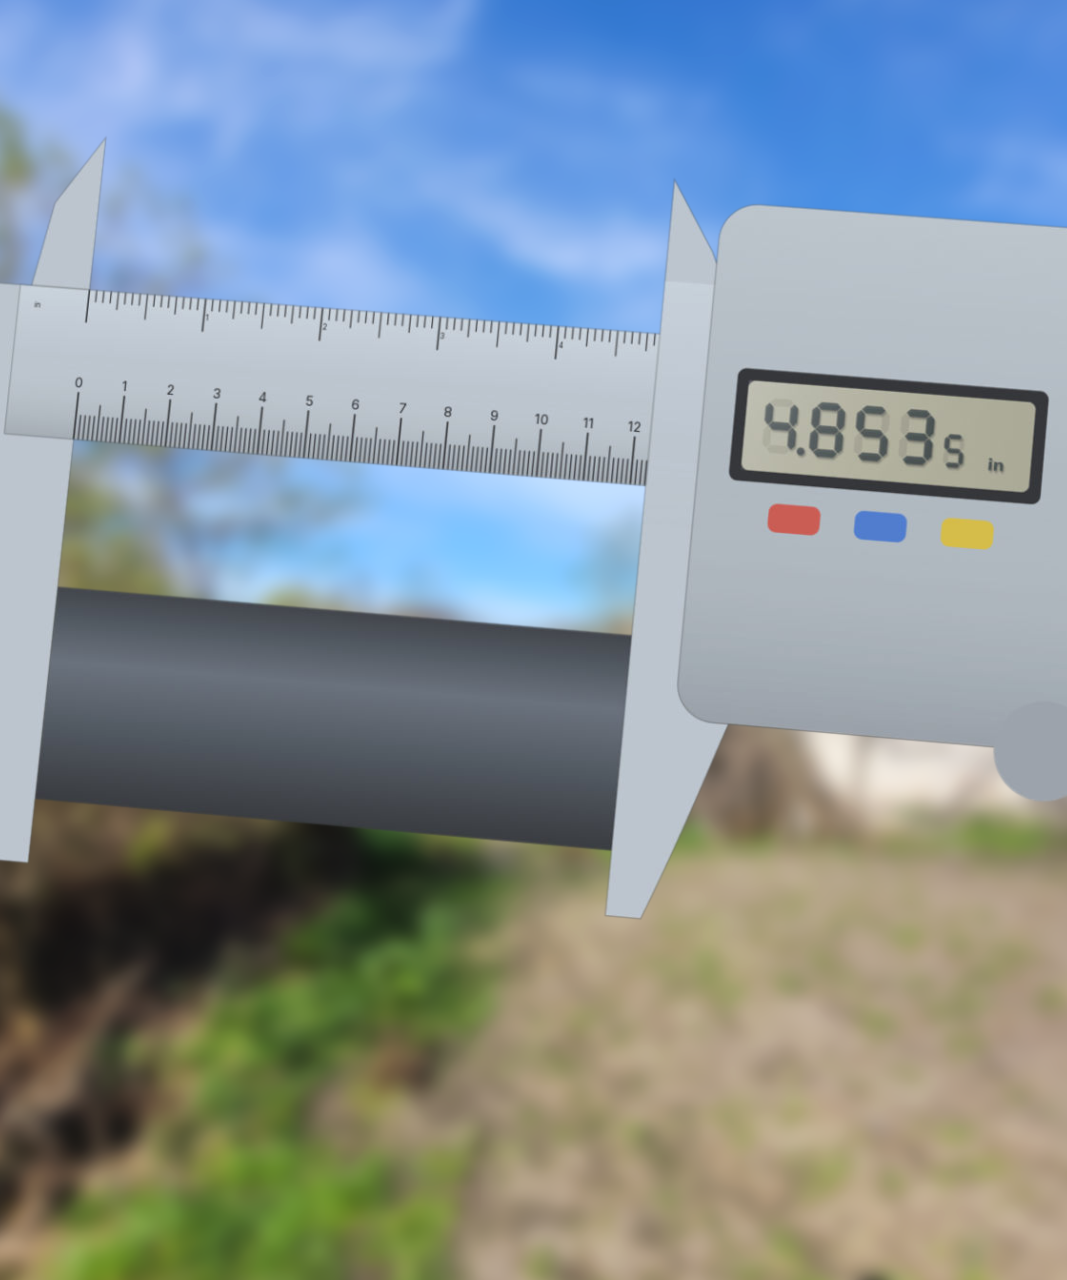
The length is 4.8535,in
